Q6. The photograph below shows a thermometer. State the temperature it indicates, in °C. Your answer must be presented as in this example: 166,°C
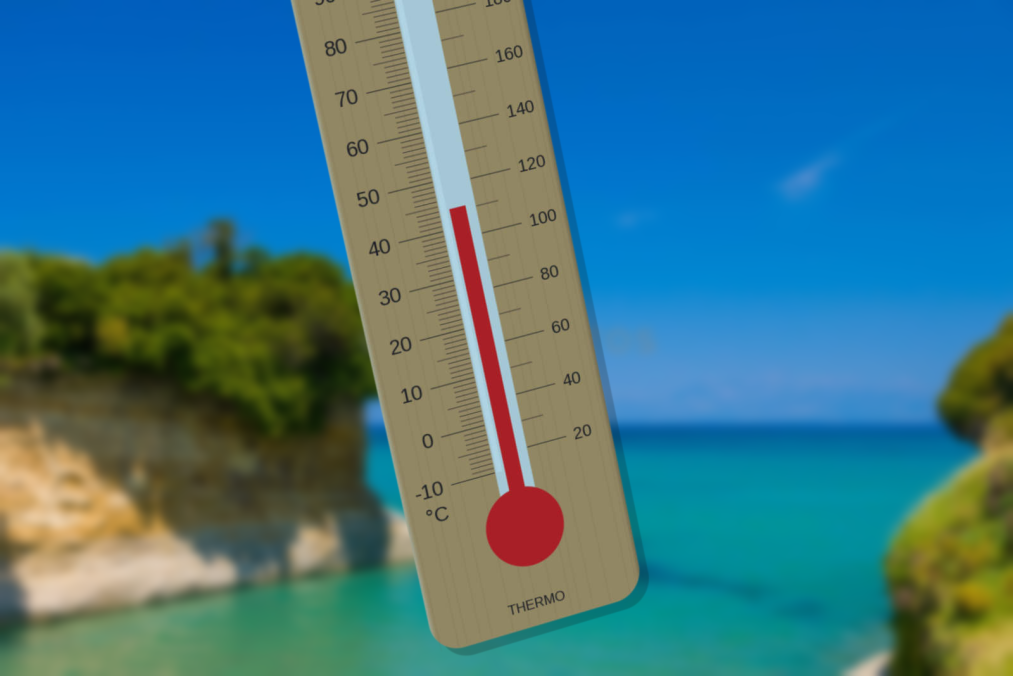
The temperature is 44,°C
